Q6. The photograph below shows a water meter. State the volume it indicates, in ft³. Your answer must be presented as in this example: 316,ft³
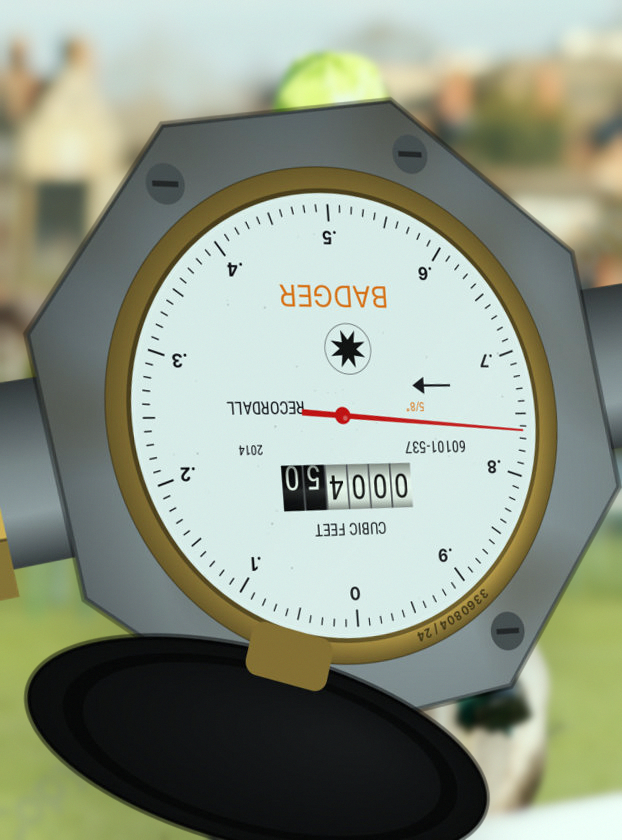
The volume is 449.76,ft³
